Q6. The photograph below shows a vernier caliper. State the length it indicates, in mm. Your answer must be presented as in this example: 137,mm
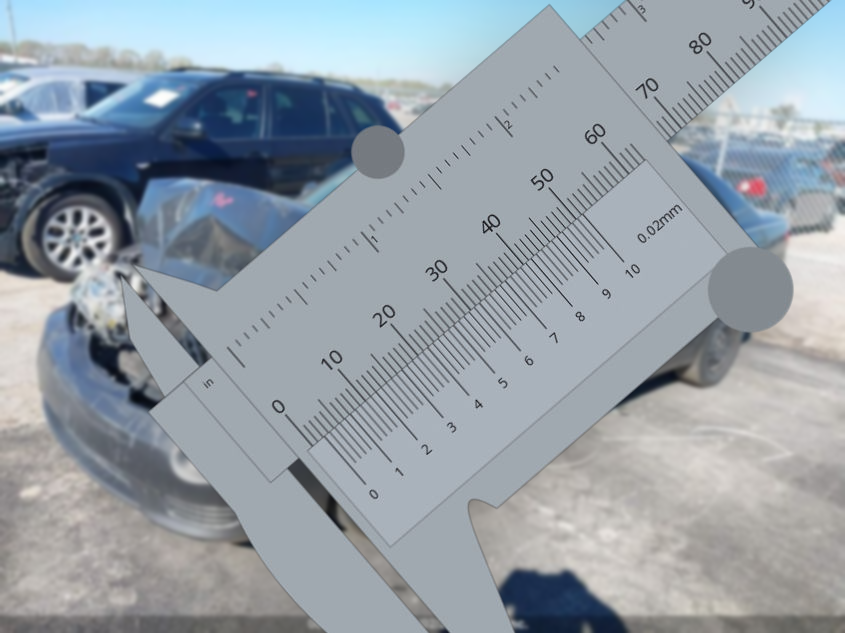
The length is 2.2,mm
